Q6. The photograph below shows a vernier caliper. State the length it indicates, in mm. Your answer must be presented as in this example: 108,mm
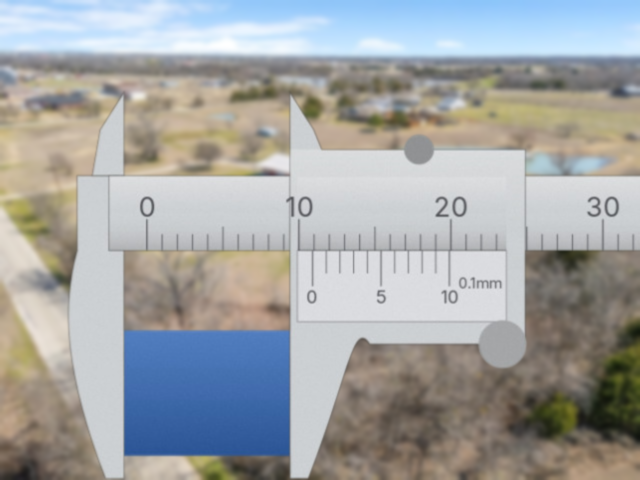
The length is 10.9,mm
